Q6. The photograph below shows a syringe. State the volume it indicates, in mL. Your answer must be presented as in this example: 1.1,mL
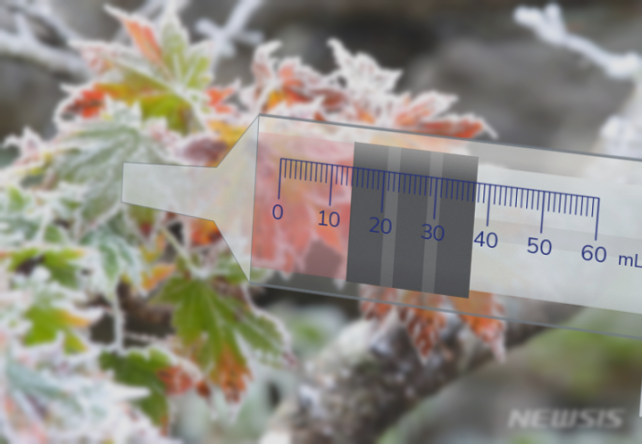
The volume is 14,mL
